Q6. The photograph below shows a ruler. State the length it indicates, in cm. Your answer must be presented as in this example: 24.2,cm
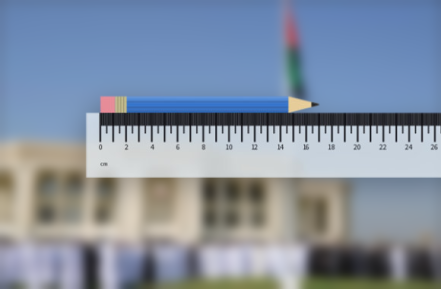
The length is 17,cm
